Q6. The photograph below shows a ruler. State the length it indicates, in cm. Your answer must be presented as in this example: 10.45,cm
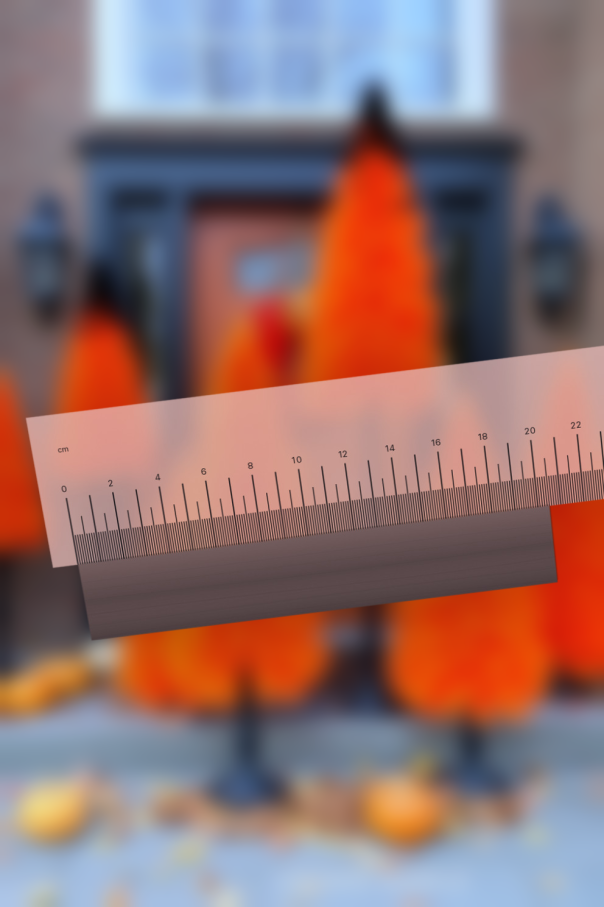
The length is 20.5,cm
